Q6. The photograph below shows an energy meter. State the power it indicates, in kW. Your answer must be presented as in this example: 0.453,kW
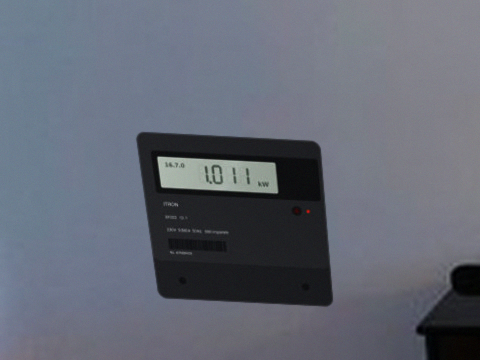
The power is 1.011,kW
